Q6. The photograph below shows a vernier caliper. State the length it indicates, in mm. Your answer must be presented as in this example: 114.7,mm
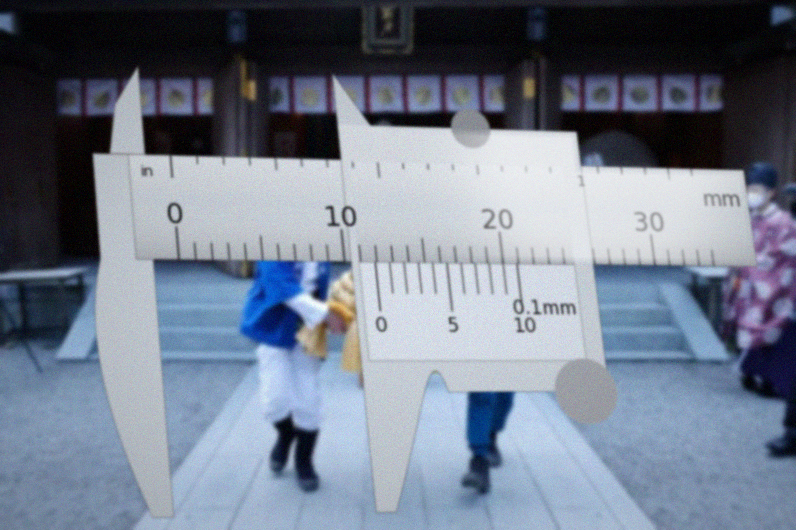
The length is 11.9,mm
